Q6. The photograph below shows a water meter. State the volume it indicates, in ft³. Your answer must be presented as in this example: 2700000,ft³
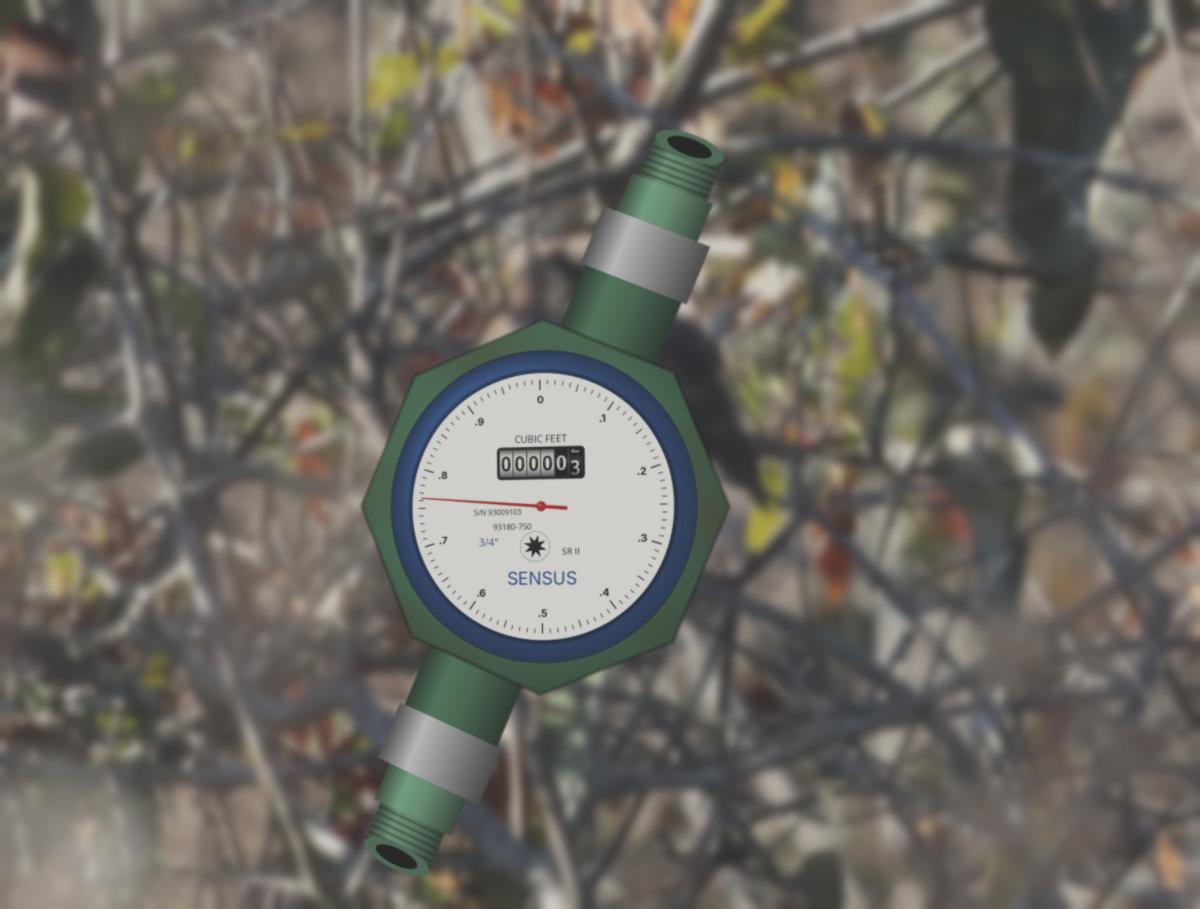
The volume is 2.76,ft³
